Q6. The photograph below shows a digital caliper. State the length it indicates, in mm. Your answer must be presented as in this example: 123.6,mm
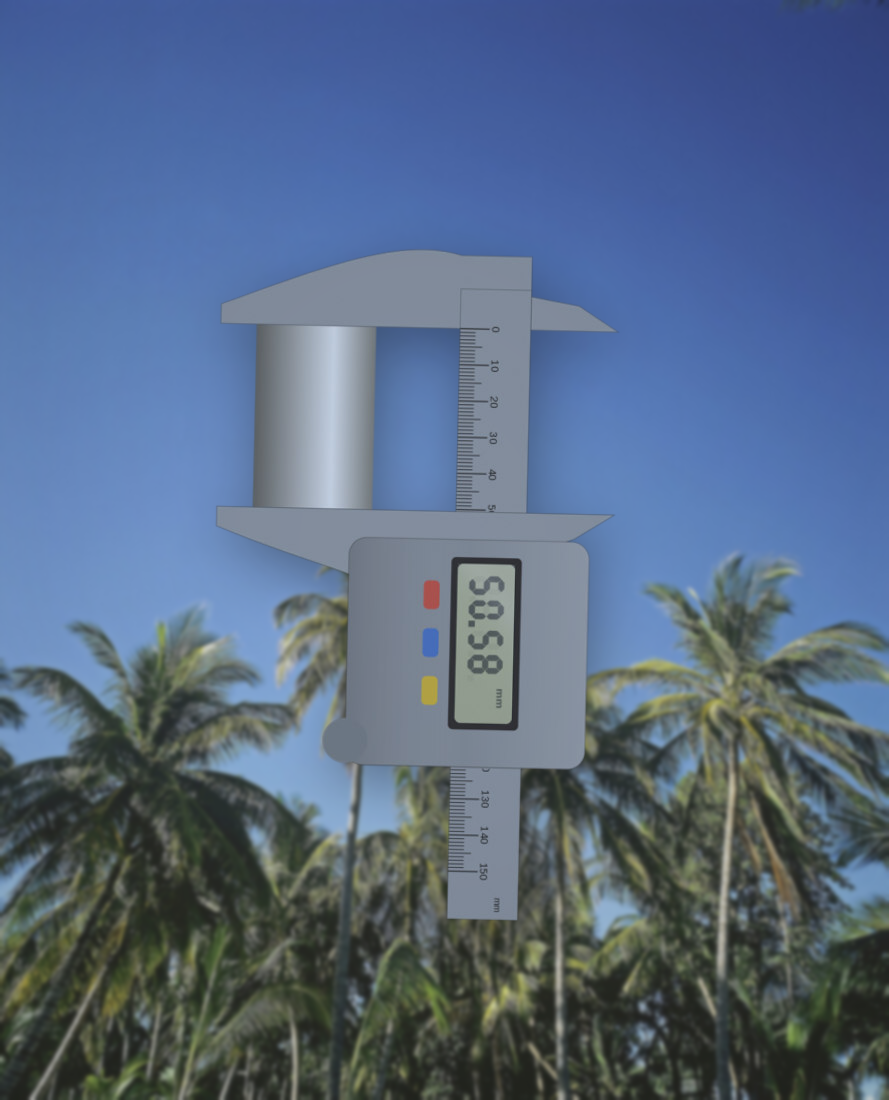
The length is 50.58,mm
